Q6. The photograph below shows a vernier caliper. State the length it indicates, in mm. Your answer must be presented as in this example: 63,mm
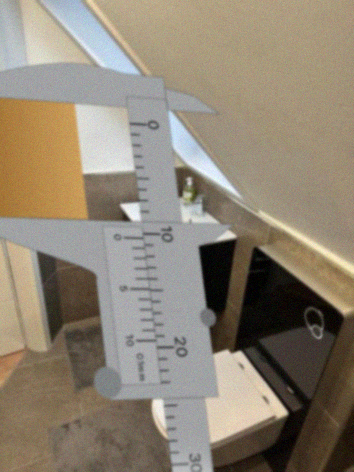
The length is 10.4,mm
